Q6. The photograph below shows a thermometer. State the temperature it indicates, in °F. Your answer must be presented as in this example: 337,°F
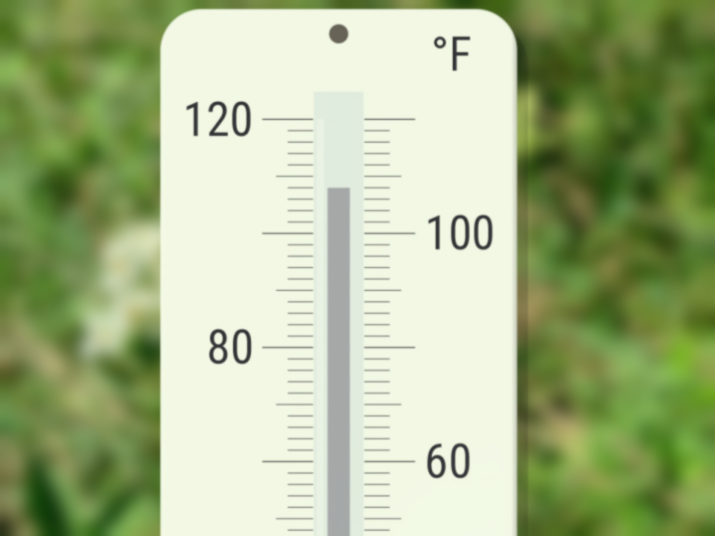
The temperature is 108,°F
